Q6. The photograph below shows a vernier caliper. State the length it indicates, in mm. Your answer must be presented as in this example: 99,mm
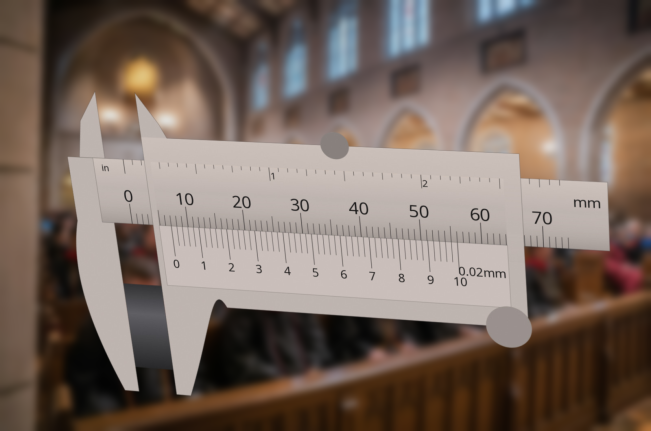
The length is 7.0,mm
